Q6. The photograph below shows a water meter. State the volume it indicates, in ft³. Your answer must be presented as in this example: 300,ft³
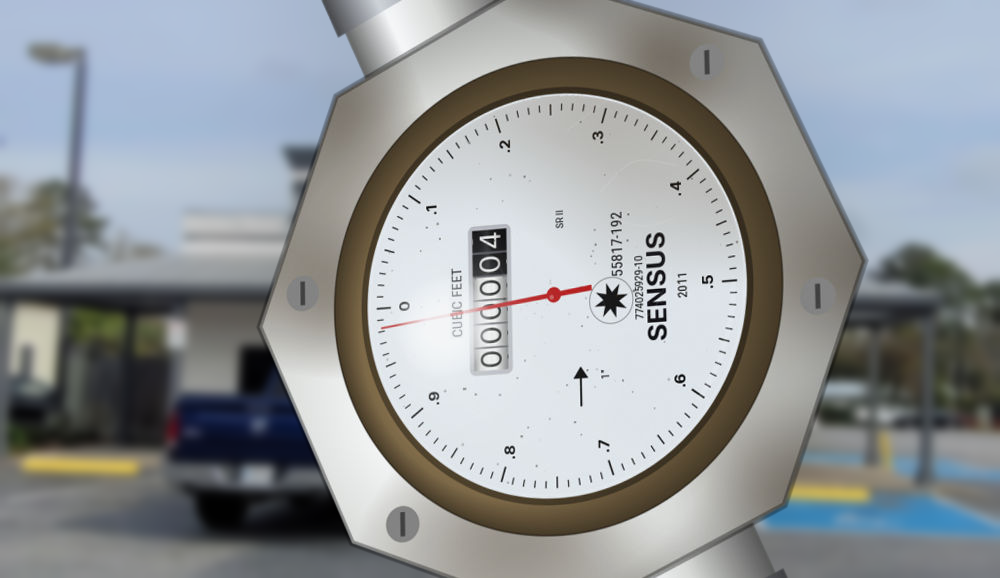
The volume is 3.98,ft³
